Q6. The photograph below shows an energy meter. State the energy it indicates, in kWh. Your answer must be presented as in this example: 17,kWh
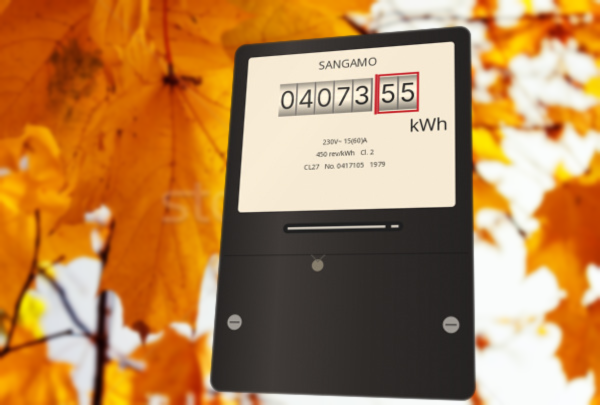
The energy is 4073.55,kWh
